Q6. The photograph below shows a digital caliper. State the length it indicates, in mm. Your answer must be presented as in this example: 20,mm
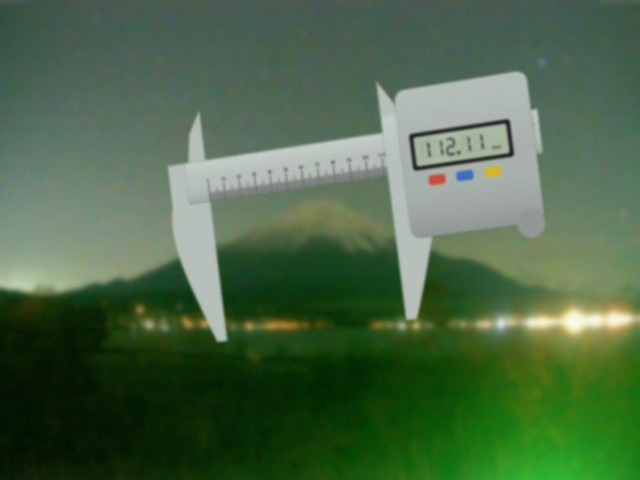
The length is 112.11,mm
